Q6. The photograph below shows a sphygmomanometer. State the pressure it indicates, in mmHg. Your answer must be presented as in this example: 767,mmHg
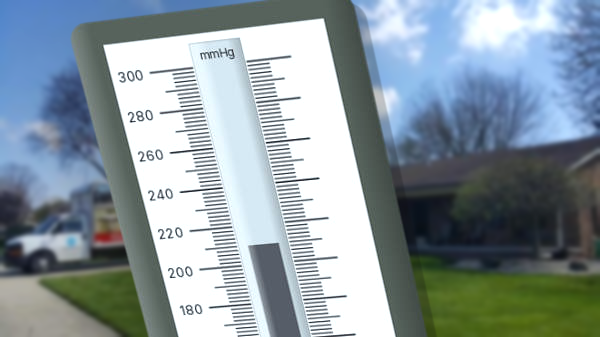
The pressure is 210,mmHg
